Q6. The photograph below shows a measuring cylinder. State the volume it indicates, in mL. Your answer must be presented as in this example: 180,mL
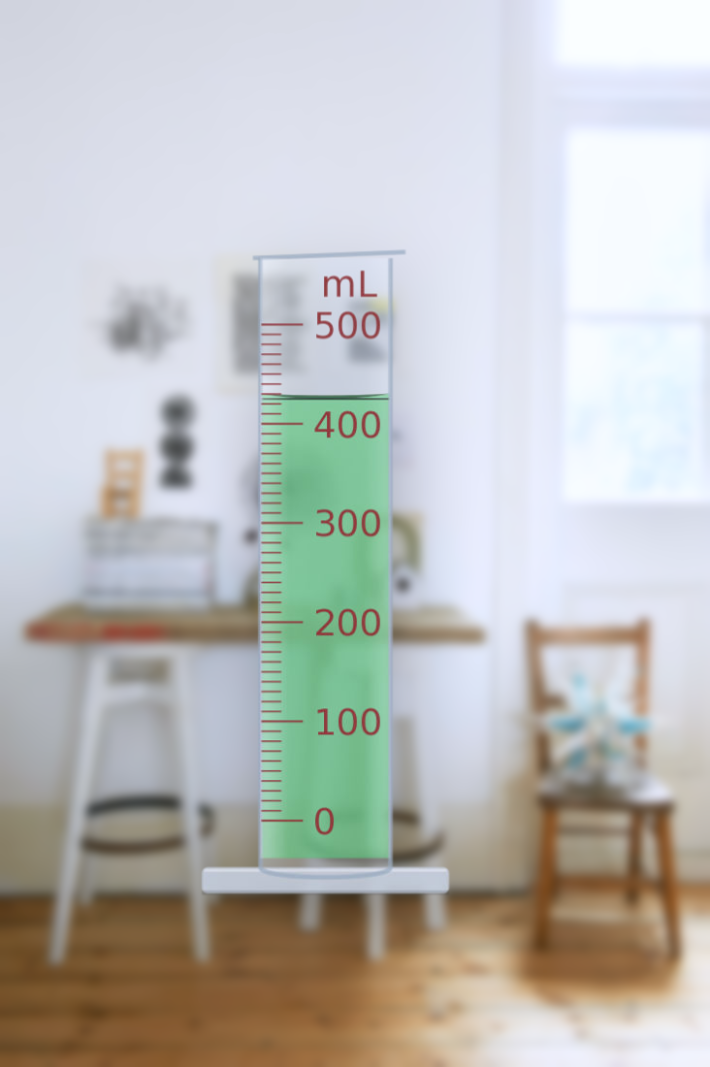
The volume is 425,mL
